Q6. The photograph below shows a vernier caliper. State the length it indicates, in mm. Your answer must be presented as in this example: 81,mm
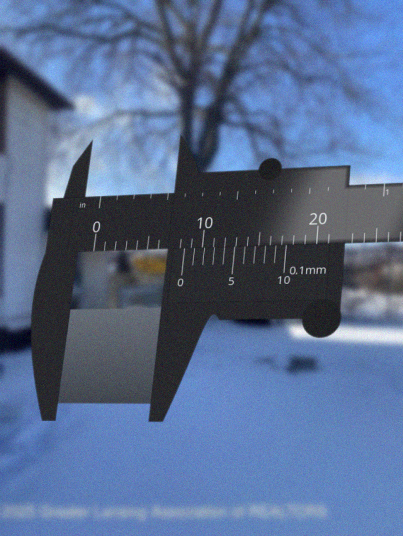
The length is 8.4,mm
